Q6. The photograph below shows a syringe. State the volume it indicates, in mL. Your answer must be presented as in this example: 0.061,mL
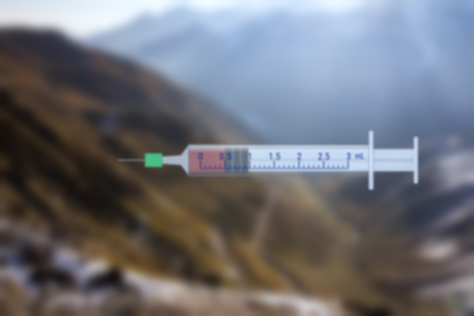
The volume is 0.5,mL
